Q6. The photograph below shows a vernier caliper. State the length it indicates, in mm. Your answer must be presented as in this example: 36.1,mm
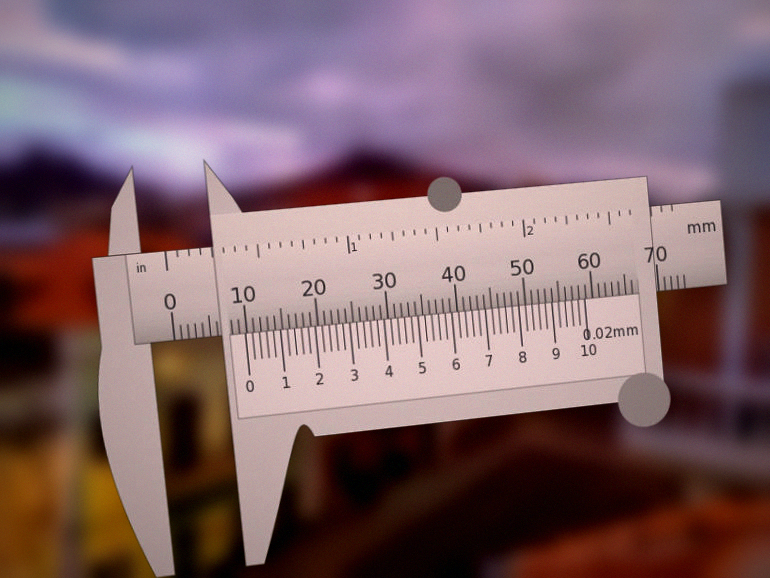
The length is 9.8,mm
